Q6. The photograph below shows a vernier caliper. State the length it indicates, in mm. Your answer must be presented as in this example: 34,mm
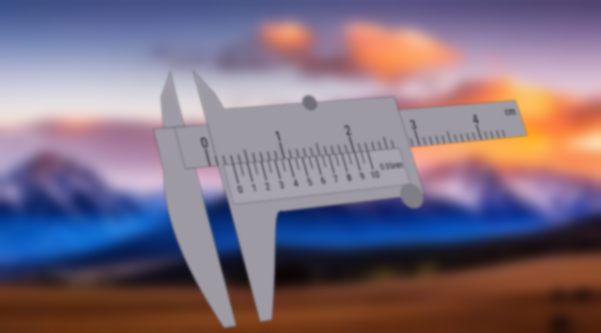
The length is 3.0,mm
